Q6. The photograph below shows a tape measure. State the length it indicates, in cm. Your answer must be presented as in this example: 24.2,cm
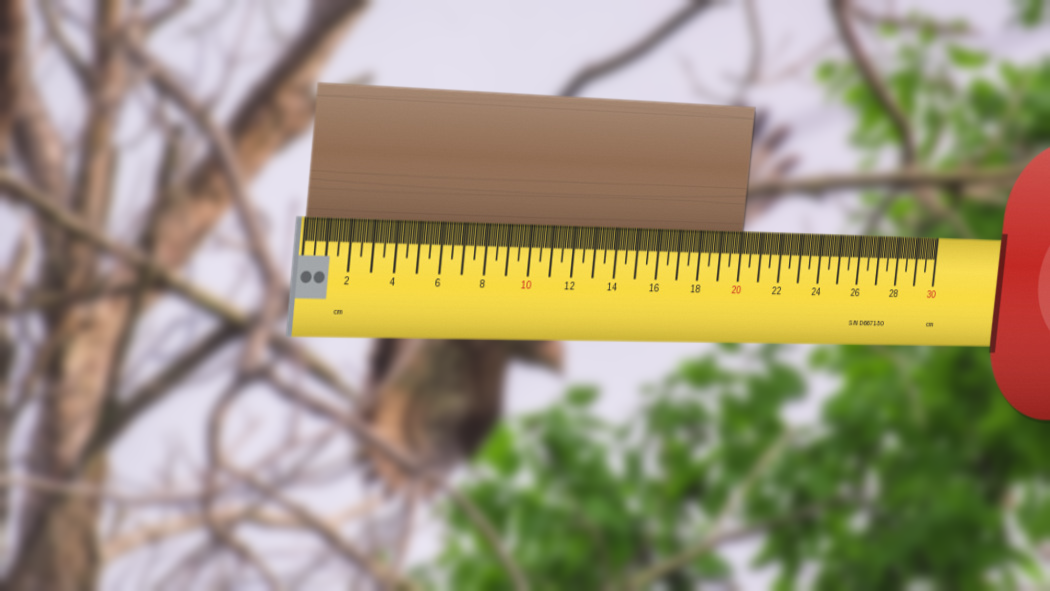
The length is 20,cm
